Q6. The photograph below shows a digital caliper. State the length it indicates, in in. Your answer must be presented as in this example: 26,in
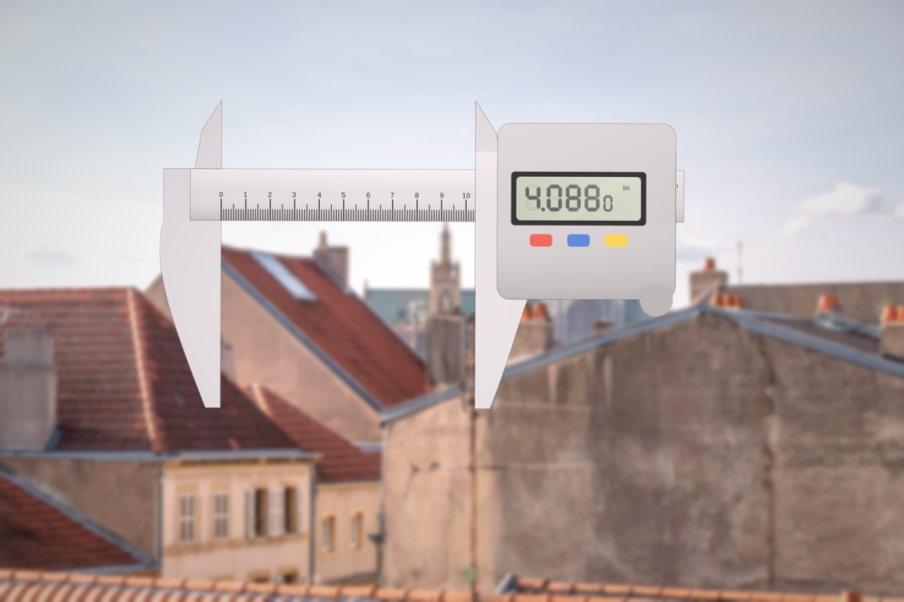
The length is 4.0880,in
